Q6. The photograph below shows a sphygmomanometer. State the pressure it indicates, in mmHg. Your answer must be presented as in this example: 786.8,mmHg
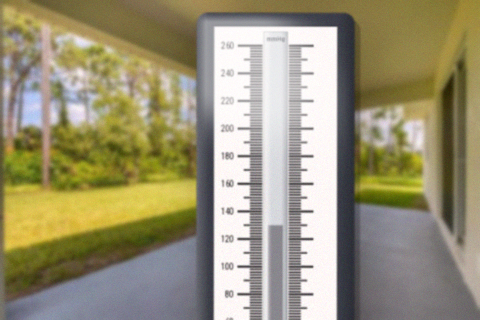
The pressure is 130,mmHg
